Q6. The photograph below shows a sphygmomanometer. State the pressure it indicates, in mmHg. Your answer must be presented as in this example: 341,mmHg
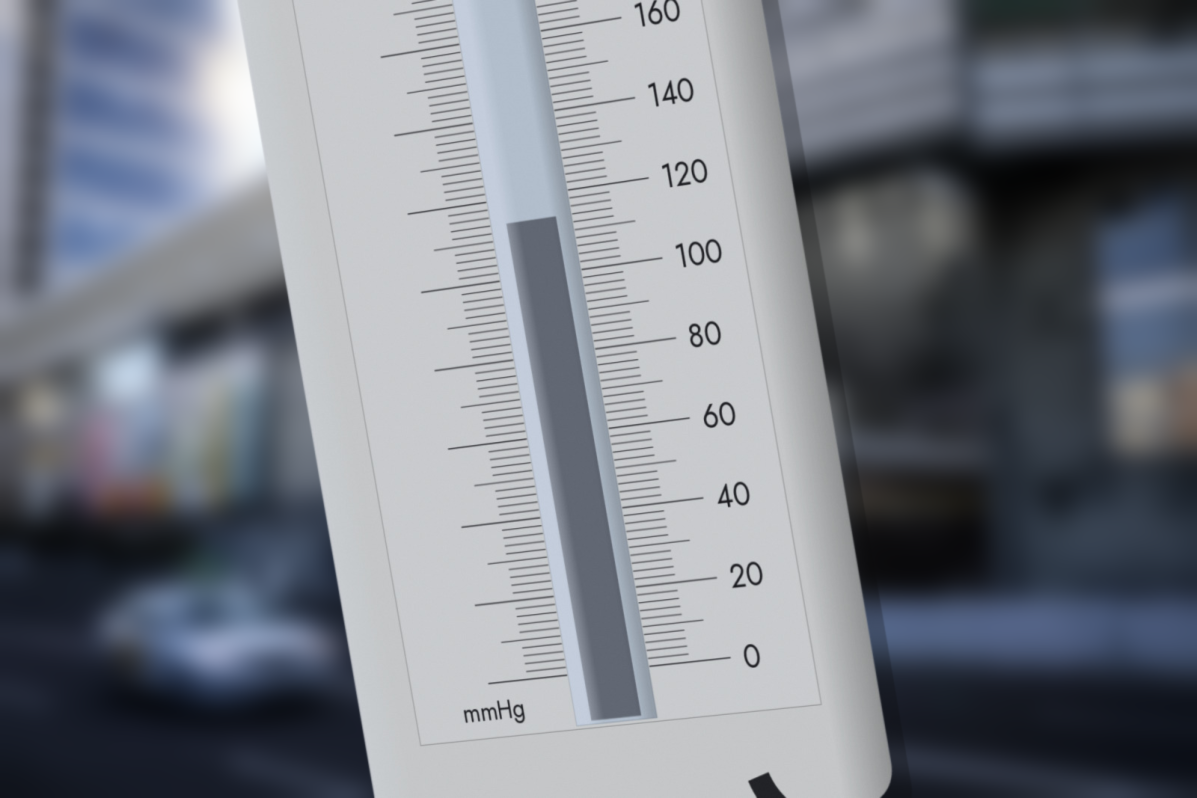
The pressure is 114,mmHg
